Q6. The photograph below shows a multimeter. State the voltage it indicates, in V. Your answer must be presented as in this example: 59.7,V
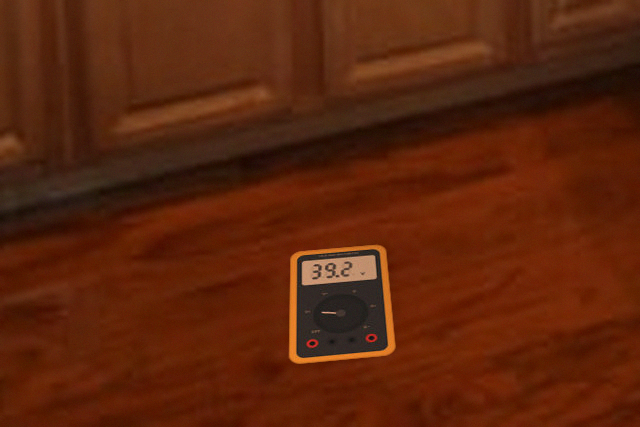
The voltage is 39.2,V
